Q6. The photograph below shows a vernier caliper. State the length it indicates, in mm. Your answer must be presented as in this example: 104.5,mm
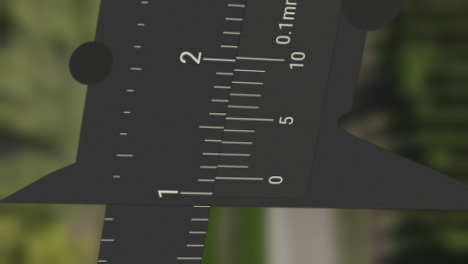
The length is 11.2,mm
